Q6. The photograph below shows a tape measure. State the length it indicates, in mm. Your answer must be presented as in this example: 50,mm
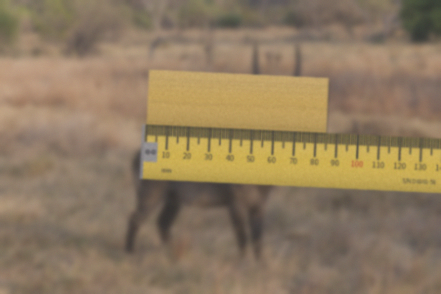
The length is 85,mm
